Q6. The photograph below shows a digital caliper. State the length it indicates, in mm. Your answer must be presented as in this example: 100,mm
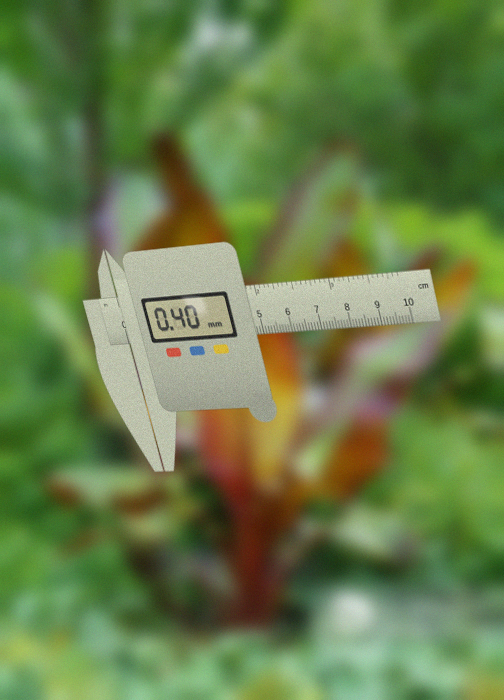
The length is 0.40,mm
